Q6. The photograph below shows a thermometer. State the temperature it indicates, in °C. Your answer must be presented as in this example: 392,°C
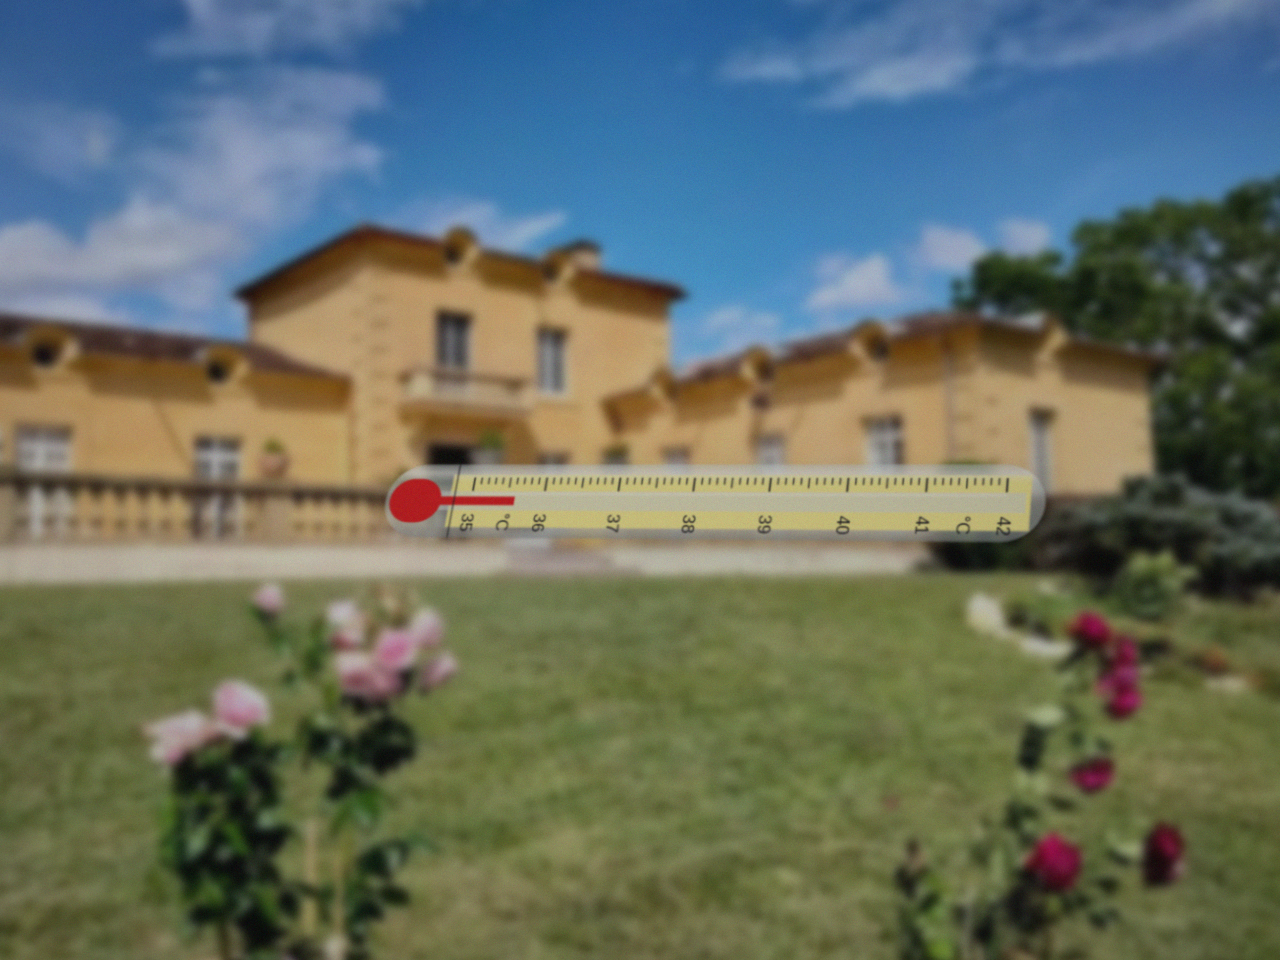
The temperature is 35.6,°C
